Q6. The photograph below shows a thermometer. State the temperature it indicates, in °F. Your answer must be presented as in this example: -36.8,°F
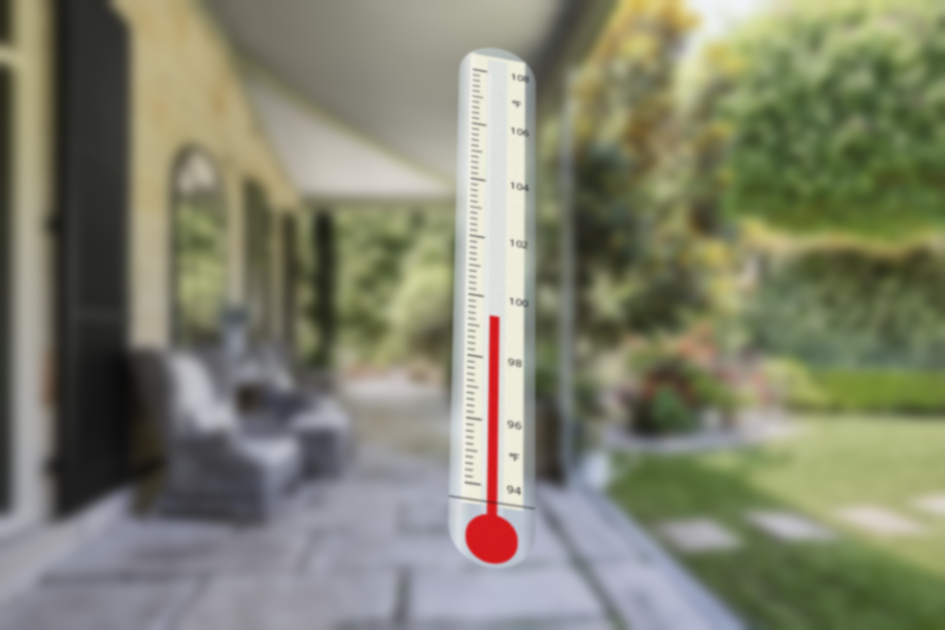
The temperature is 99.4,°F
